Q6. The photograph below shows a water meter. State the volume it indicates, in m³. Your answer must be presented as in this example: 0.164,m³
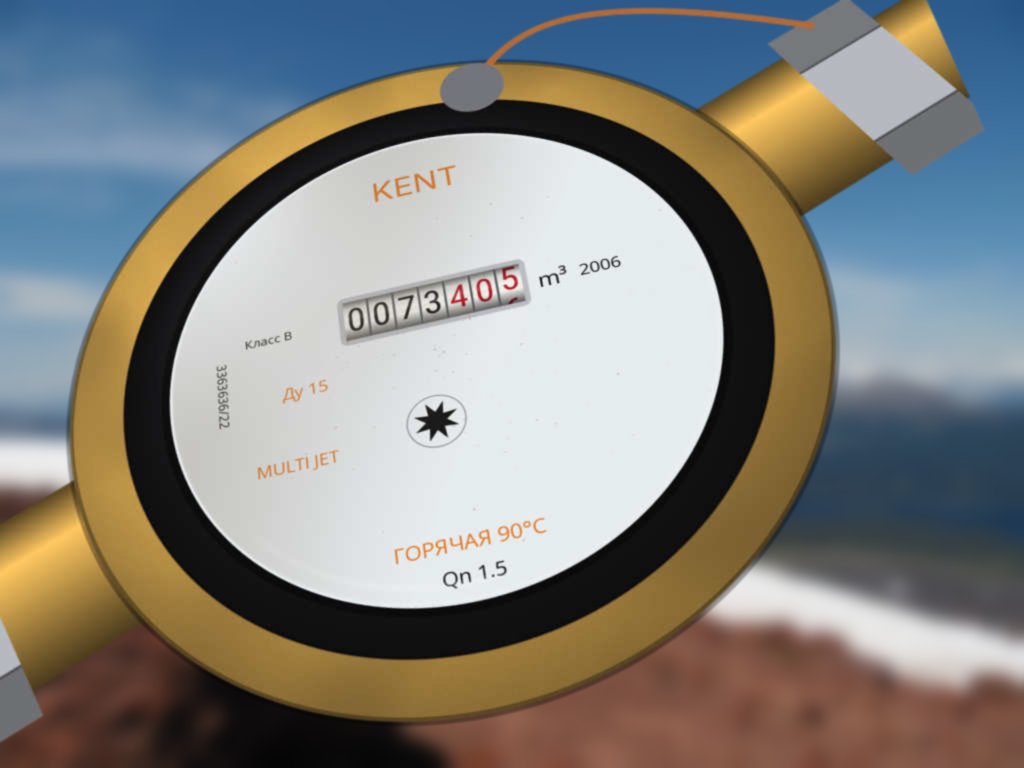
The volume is 73.405,m³
